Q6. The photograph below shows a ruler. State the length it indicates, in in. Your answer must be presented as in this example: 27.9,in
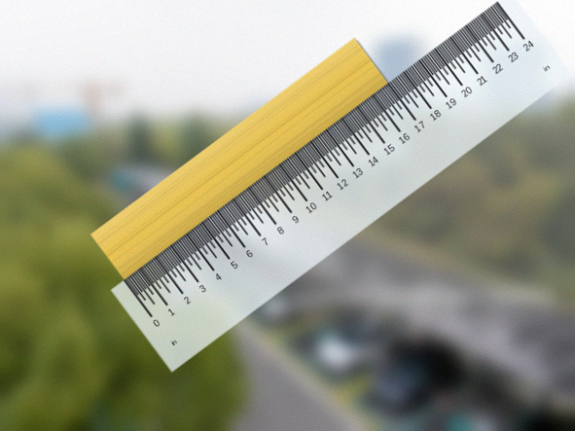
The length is 17,in
